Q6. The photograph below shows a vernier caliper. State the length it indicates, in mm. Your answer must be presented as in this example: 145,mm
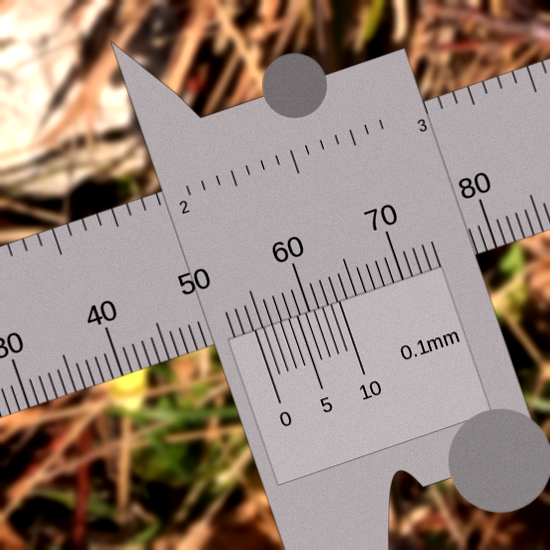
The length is 54.2,mm
